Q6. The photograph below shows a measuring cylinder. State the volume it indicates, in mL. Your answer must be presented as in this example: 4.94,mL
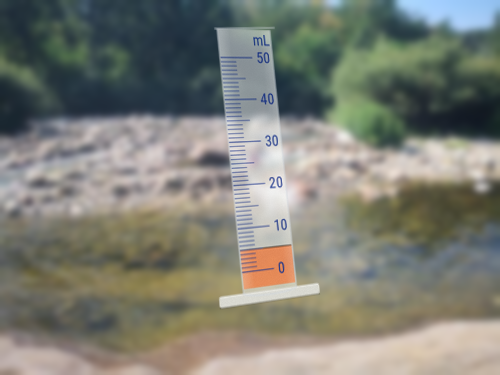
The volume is 5,mL
